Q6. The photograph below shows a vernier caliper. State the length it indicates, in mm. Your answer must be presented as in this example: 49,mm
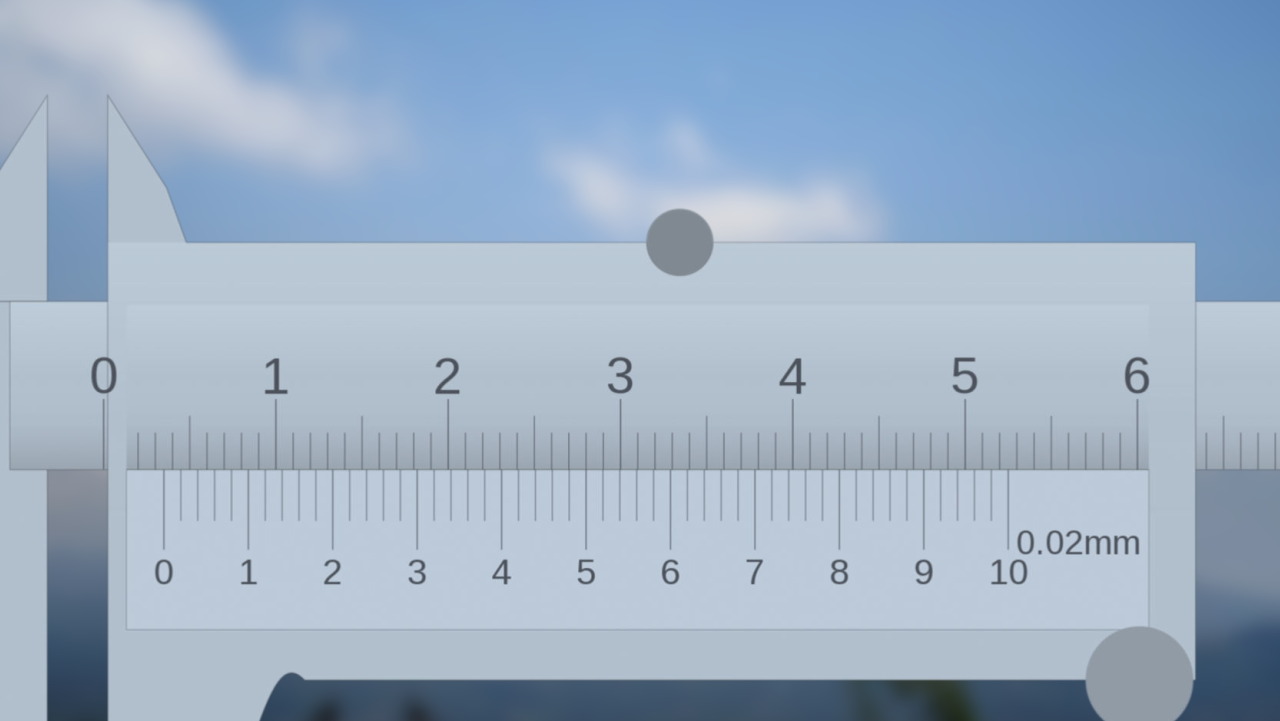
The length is 3.5,mm
